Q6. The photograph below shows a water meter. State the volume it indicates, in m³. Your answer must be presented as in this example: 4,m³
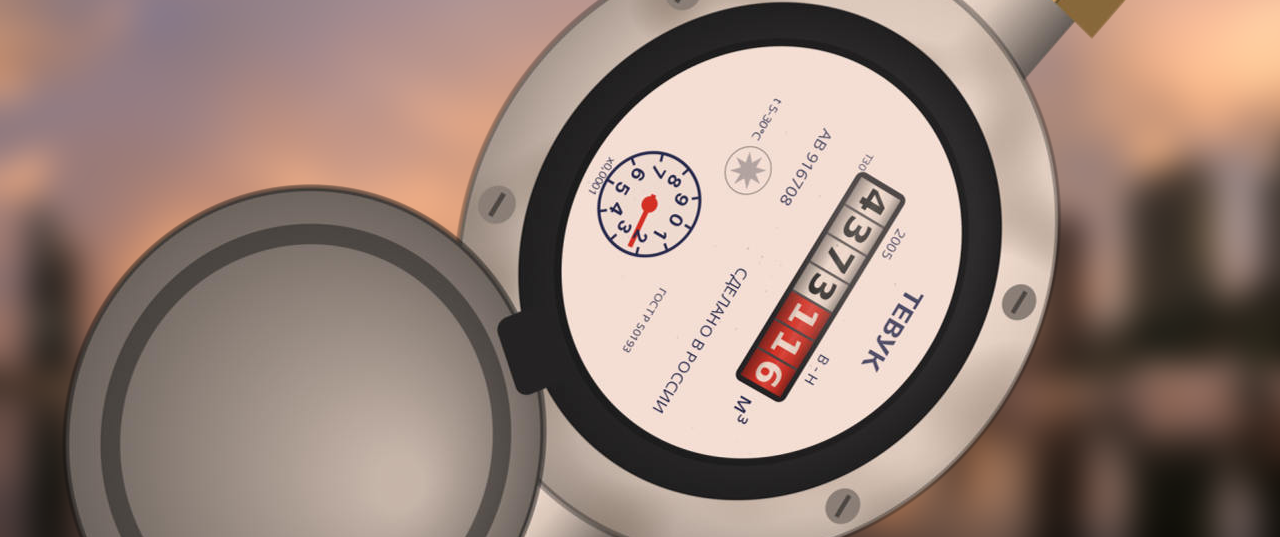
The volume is 4373.1162,m³
